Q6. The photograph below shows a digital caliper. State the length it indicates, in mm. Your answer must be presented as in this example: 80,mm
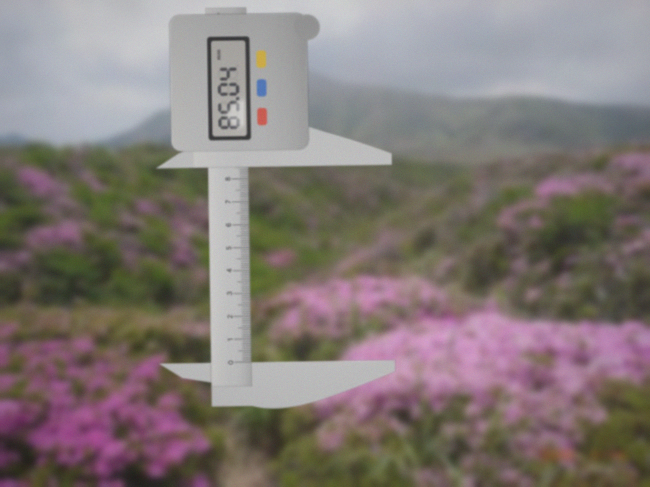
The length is 85.04,mm
